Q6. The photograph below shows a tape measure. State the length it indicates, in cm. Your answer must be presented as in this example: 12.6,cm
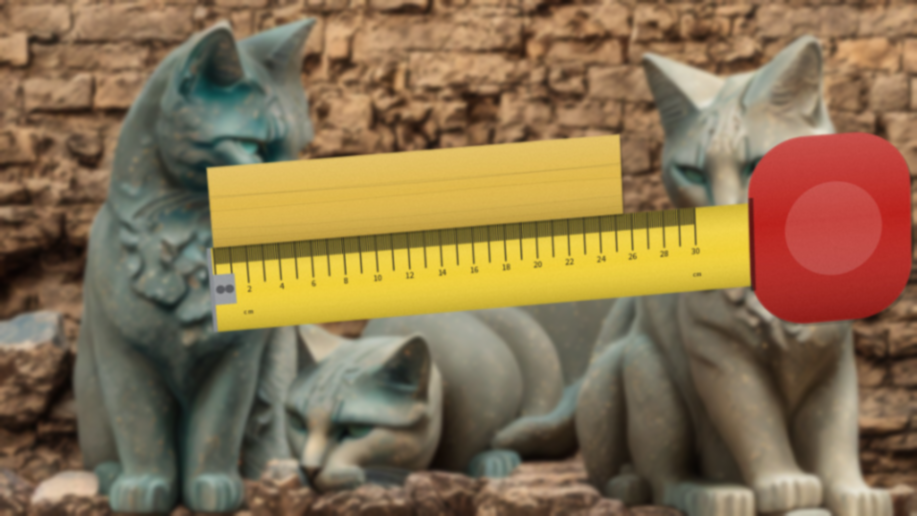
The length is 25.5,cm
